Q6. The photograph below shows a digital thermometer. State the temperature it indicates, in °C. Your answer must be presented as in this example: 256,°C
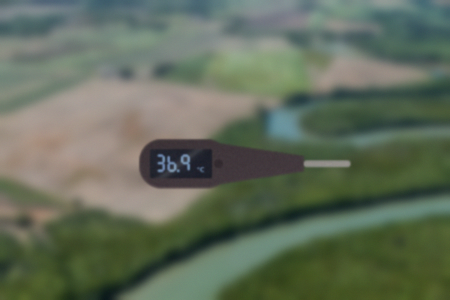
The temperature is 36.9,°C
